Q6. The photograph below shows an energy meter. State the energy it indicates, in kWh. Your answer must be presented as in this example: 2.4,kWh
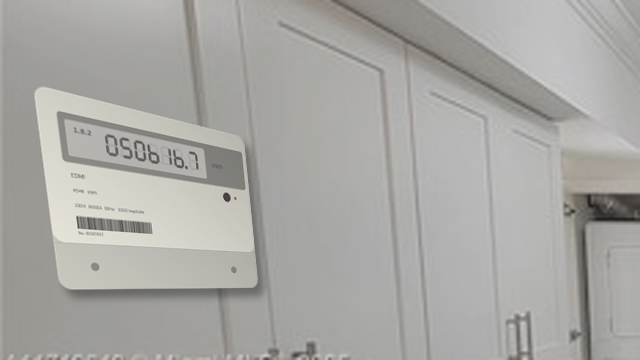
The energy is 50616.7,kWh
